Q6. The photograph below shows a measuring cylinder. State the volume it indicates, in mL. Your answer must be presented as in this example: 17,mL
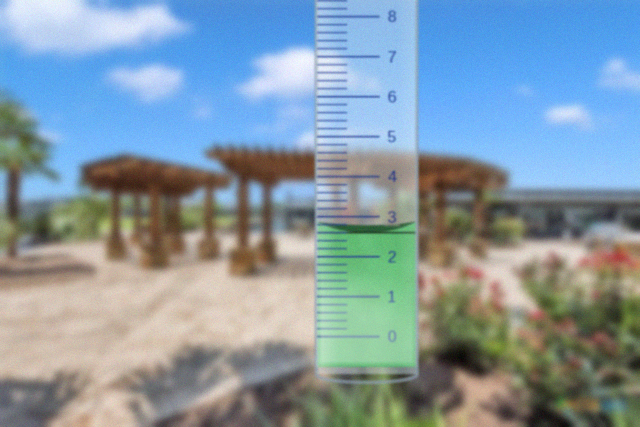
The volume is 2.6,mL
